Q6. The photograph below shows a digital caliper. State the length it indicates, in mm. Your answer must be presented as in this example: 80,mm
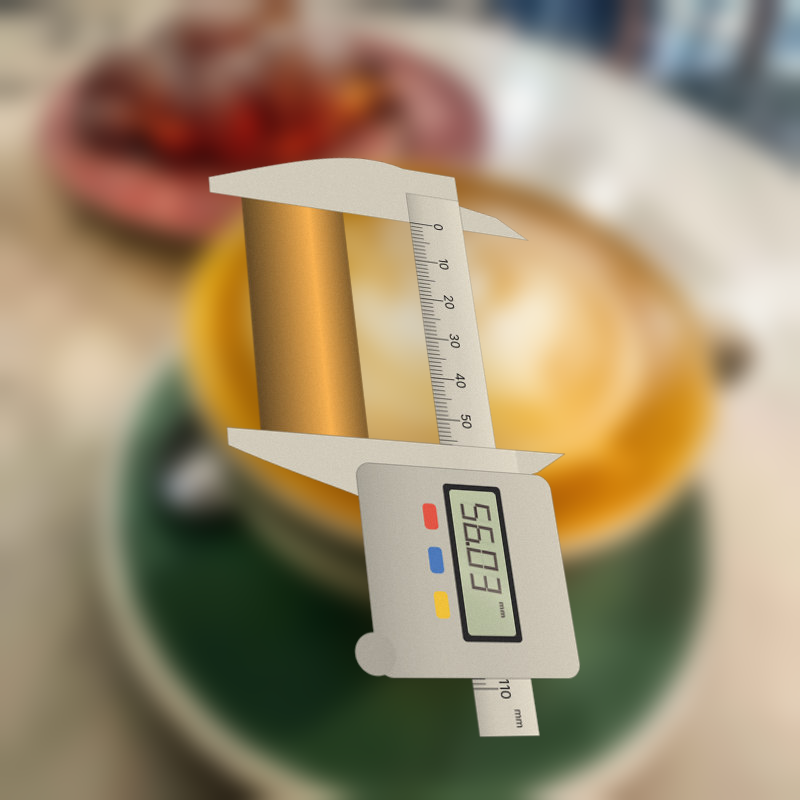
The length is 56.03,mm
